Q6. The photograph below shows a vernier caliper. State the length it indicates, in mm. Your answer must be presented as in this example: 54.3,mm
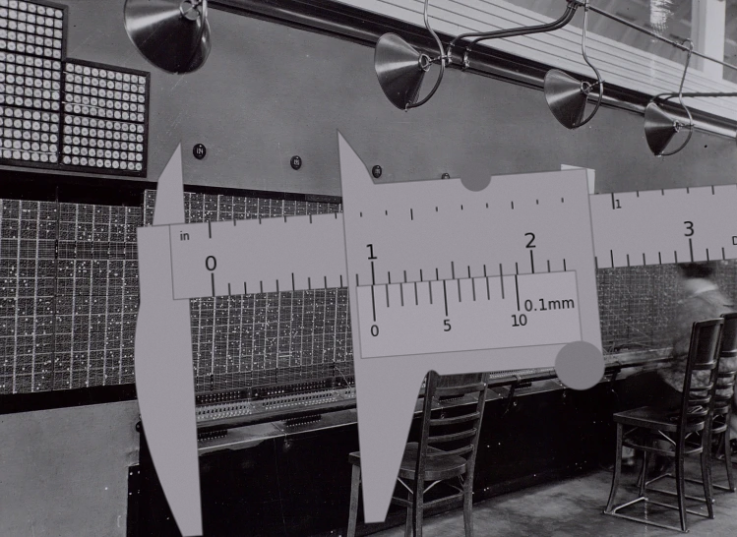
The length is 9.9,mm
